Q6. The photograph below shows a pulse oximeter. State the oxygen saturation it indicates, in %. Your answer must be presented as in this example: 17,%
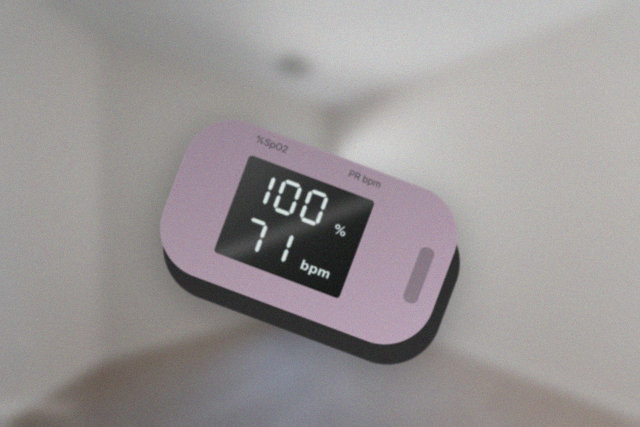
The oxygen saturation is 100,%
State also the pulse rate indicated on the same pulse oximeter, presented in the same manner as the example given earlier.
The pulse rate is 71,bpm
